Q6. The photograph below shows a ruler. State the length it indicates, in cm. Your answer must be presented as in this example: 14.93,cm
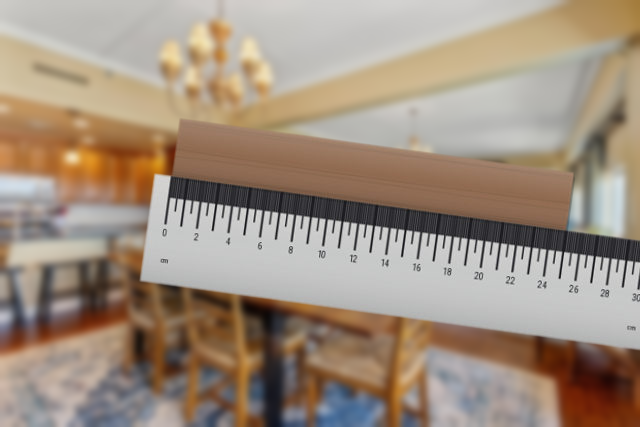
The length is 25,cm
